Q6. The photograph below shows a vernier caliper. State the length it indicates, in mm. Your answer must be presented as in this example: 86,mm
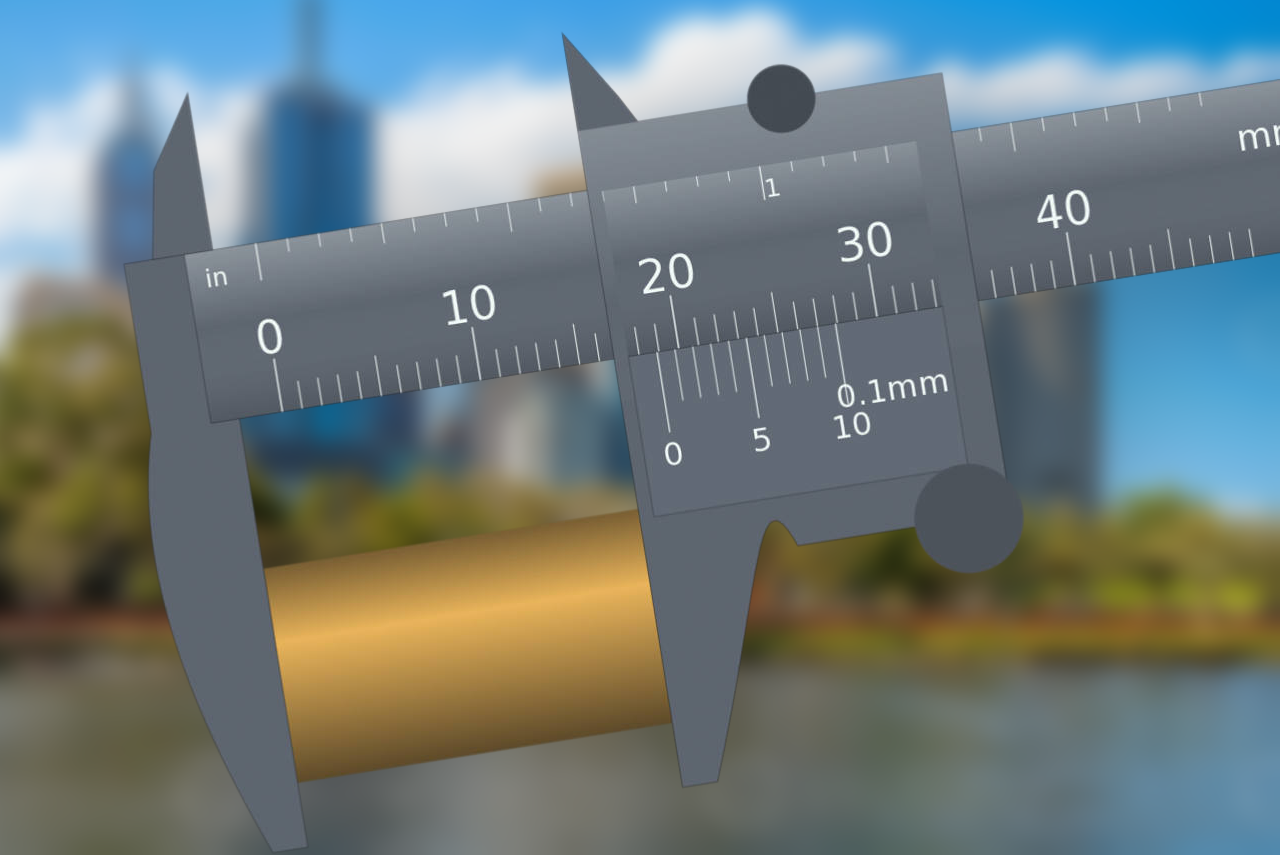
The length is 18.9,mm
